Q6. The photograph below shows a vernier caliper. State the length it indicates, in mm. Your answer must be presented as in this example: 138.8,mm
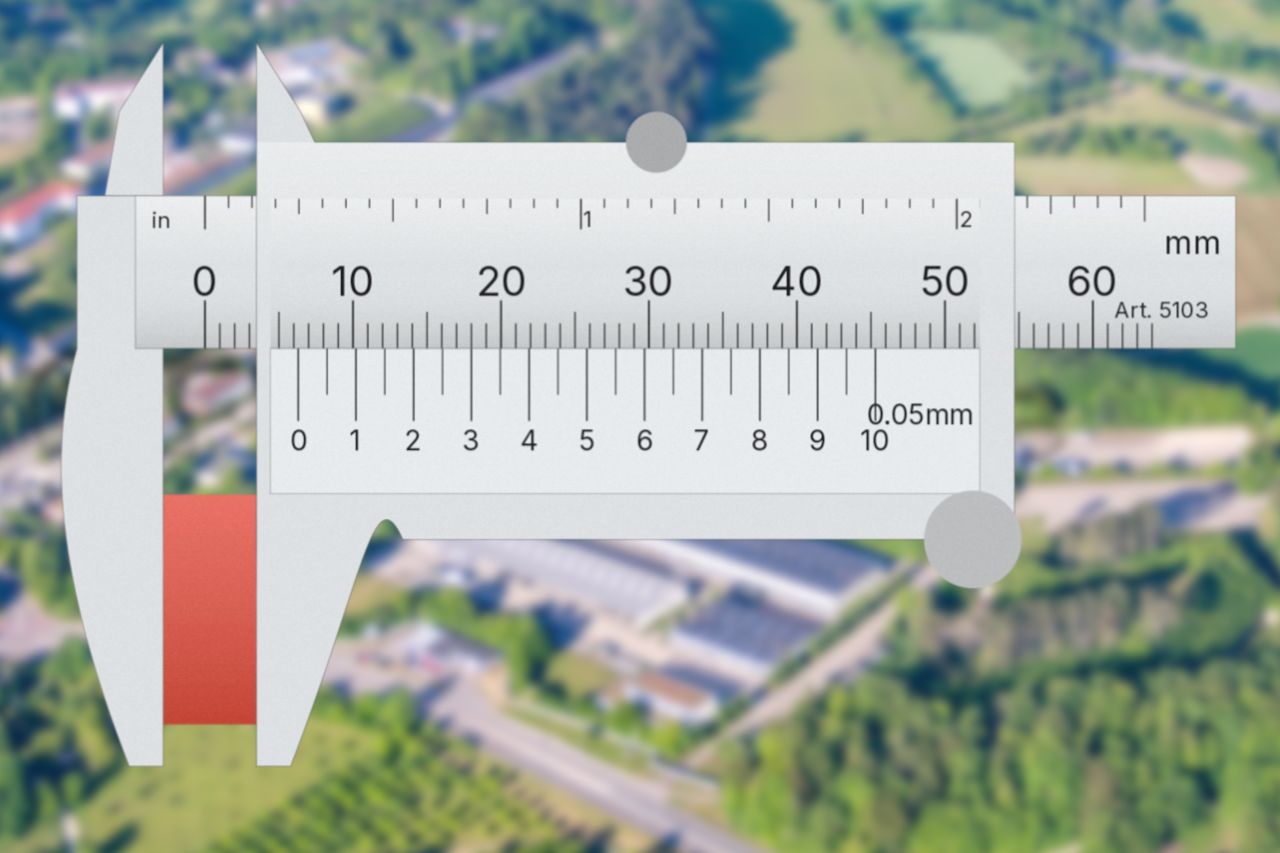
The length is 6.3,mm
